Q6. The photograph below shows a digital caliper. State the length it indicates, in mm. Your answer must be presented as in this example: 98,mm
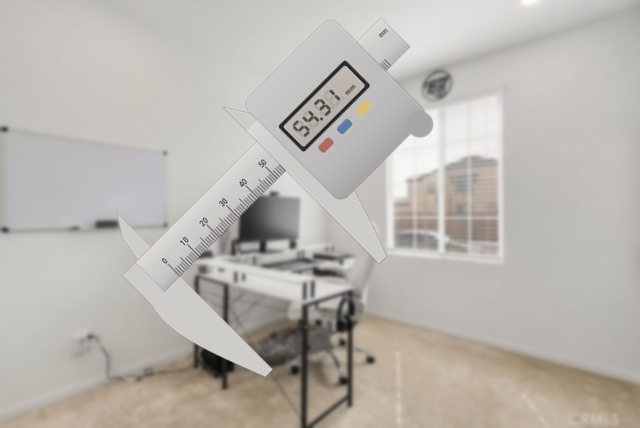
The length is 54.31,mm
